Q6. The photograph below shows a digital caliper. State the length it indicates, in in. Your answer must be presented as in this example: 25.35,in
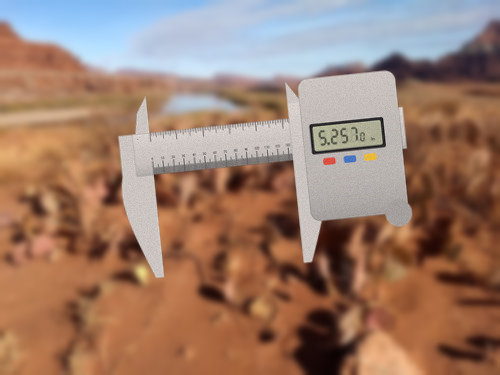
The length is 5.2570,in
